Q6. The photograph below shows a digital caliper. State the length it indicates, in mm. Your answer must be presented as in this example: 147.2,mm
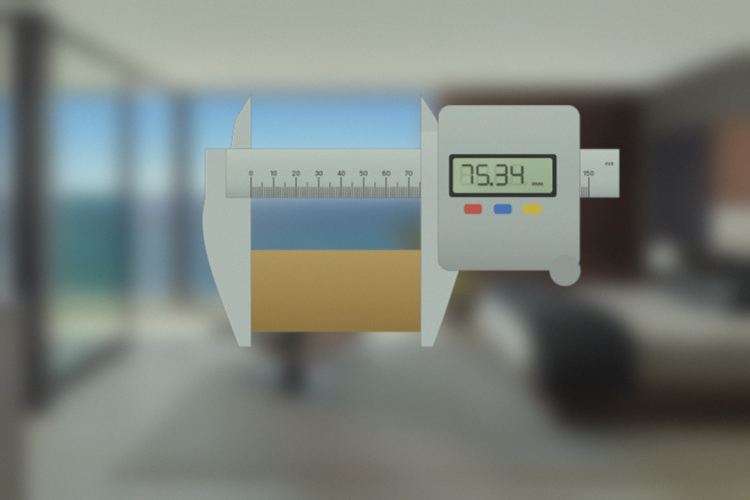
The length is 75.34,mm
